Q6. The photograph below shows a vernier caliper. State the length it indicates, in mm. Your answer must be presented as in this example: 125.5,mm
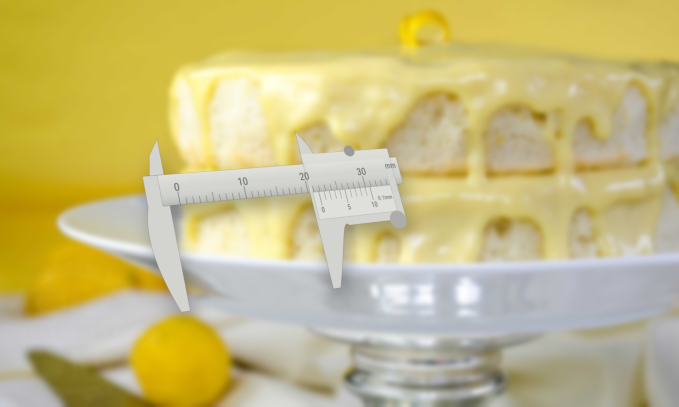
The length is 21.8,mm
